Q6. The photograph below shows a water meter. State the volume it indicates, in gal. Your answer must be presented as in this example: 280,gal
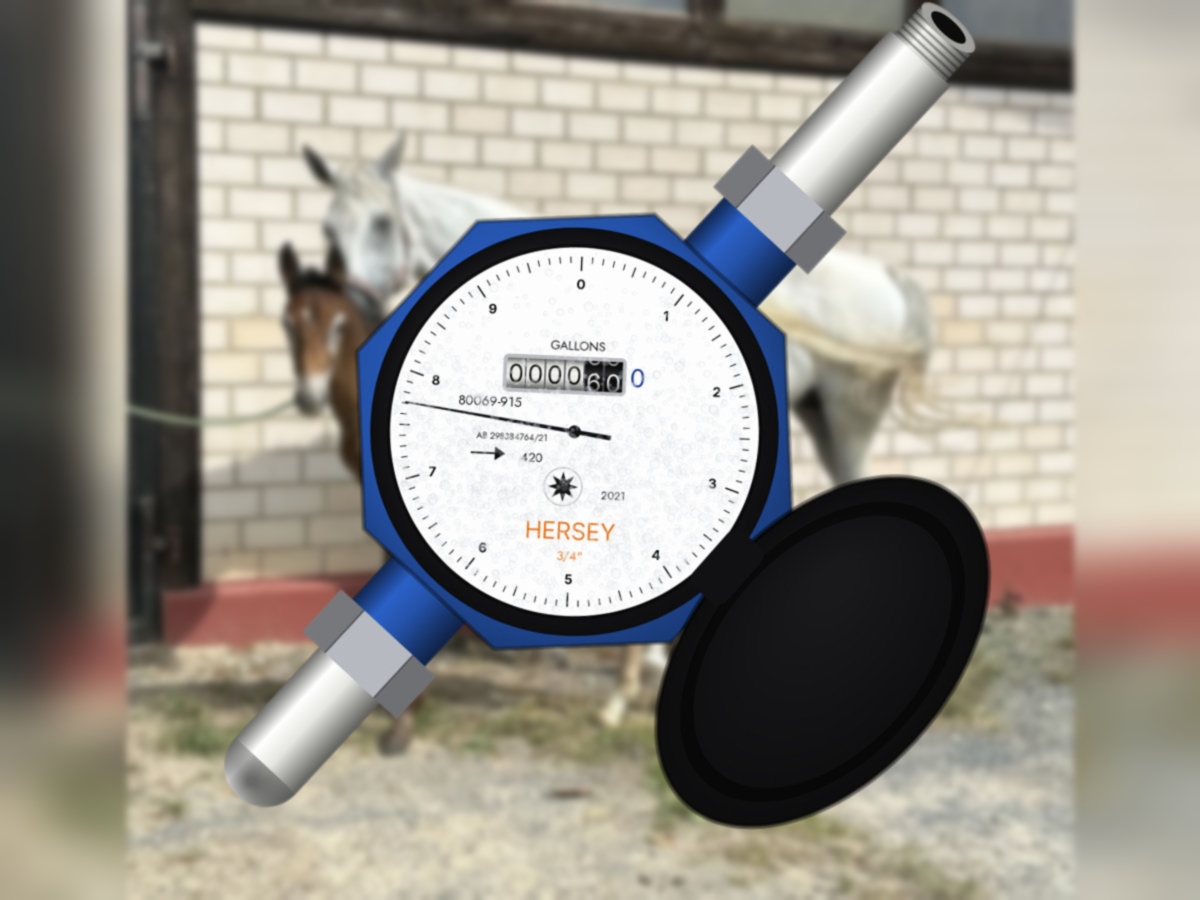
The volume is 597.7,gal
